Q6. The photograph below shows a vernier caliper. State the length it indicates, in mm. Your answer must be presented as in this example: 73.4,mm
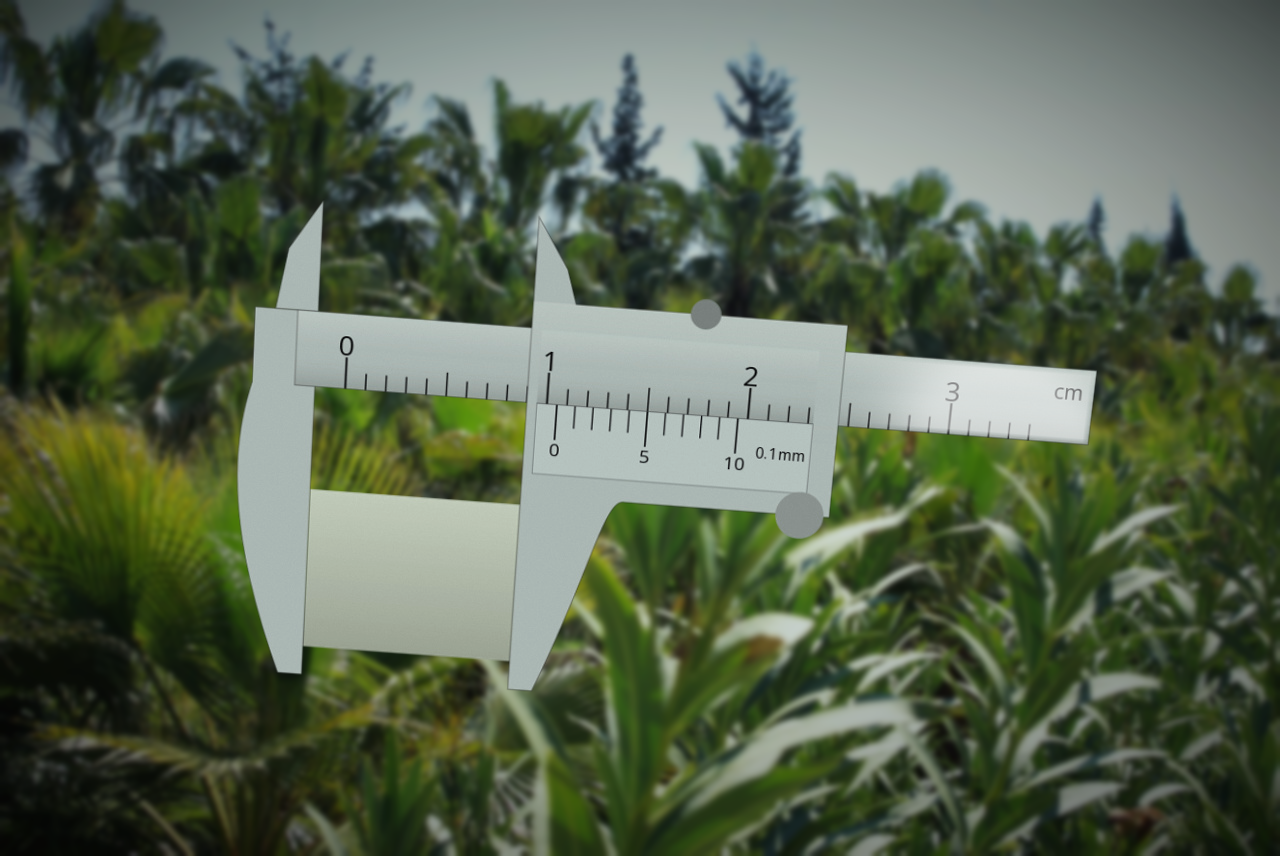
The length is 10.5,mm
